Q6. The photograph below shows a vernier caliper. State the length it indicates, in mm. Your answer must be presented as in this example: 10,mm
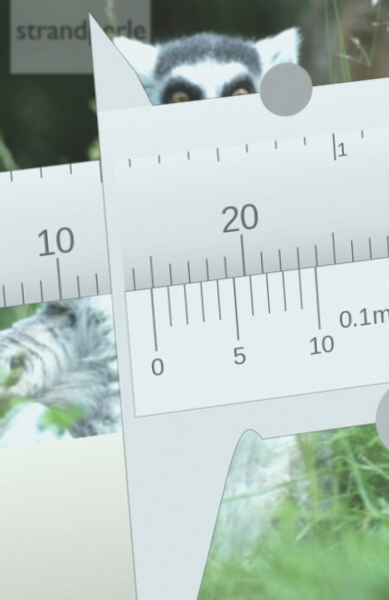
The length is 14.9,mm
